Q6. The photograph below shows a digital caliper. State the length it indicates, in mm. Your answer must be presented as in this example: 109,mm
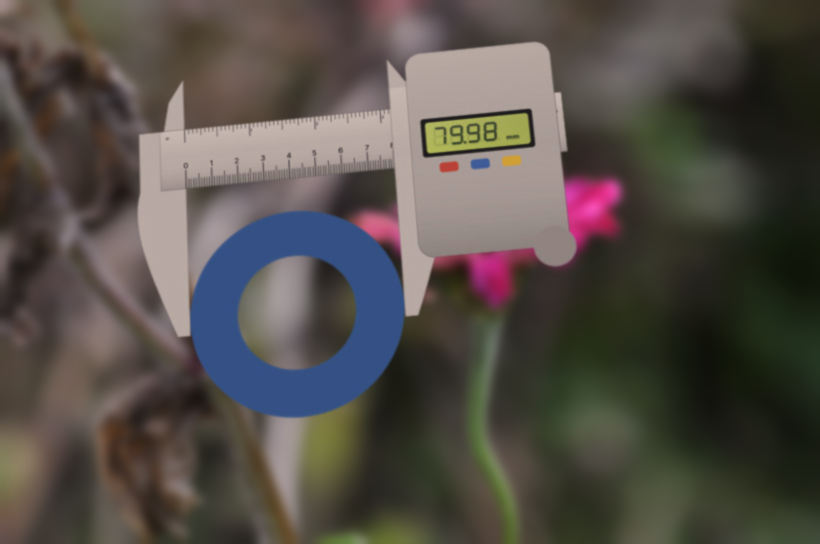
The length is 79.98,mm
